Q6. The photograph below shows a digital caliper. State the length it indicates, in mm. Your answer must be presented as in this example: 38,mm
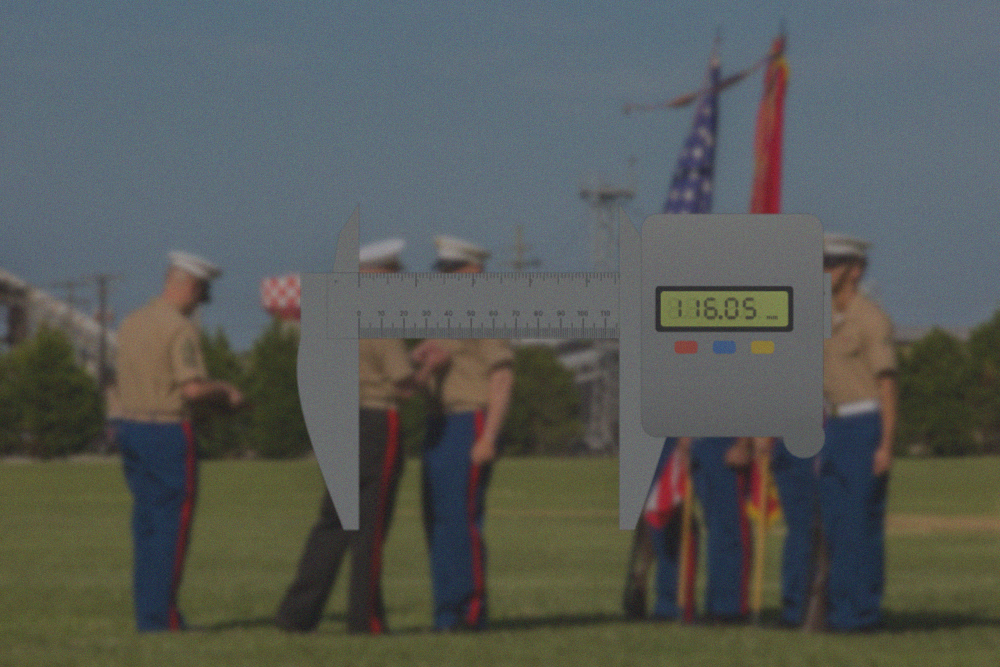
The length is 116.05,mm
